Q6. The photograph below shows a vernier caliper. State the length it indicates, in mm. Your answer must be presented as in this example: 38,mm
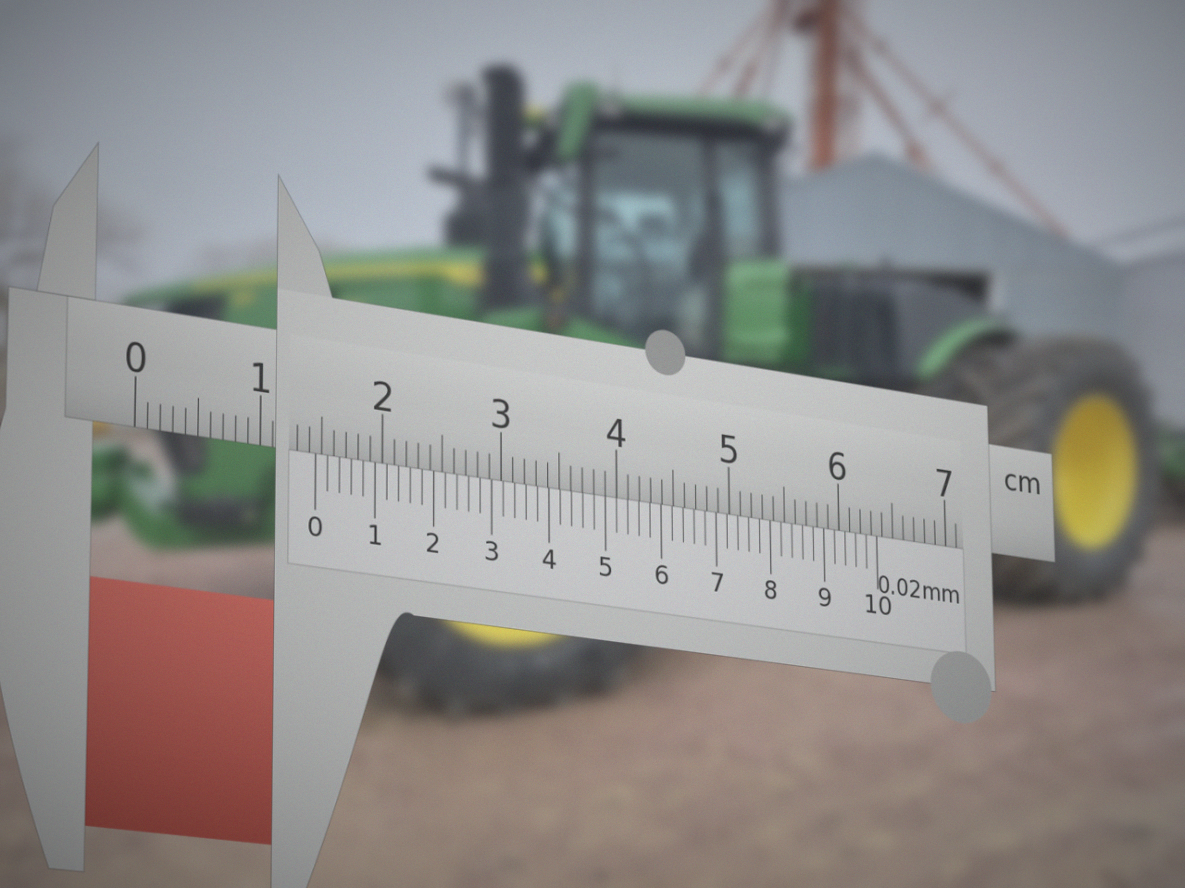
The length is 14.5,mm
